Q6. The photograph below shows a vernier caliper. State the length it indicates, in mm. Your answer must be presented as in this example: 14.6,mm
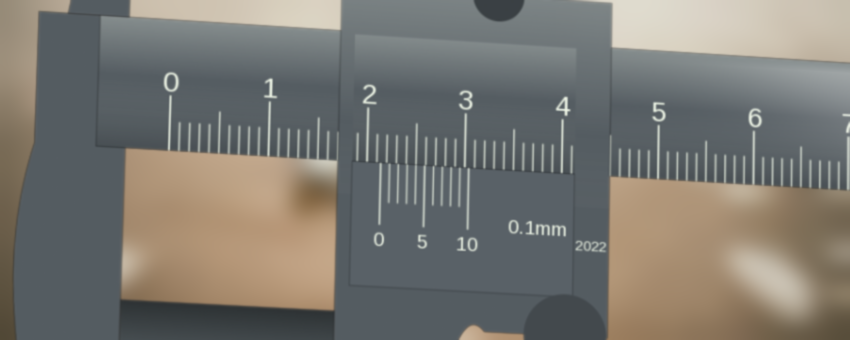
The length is 21.4,mm
